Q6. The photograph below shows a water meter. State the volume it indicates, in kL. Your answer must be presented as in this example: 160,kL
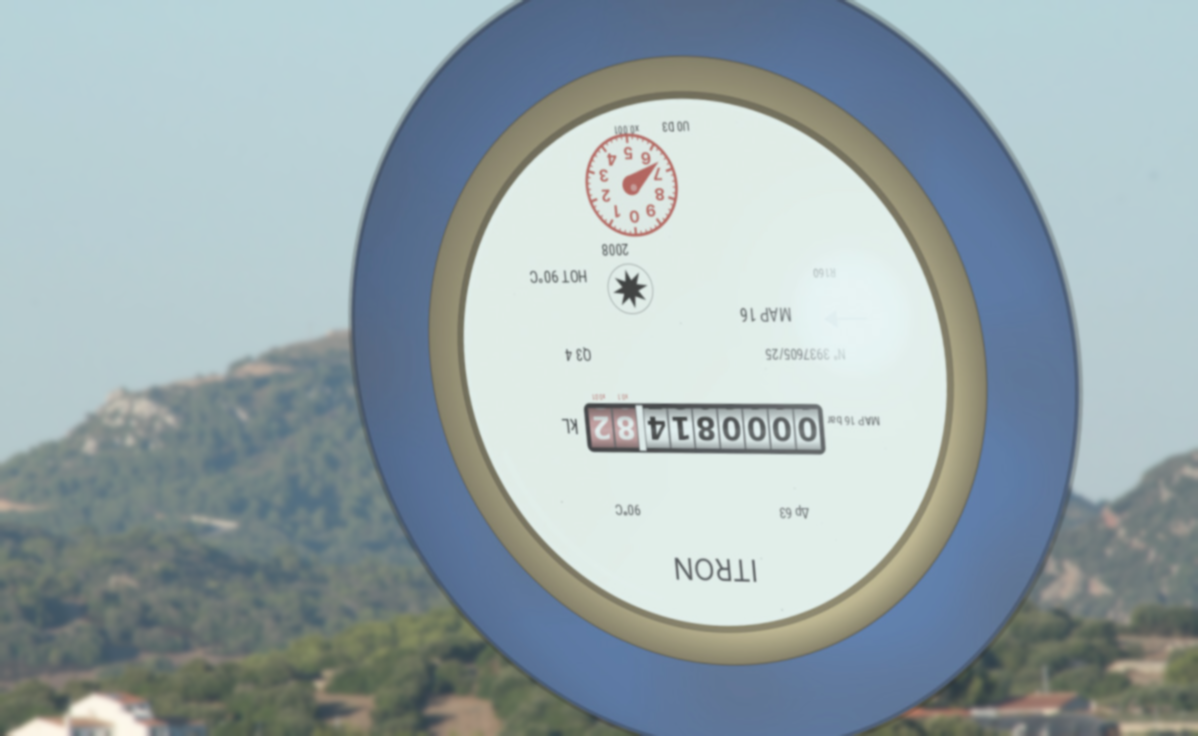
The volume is 814.826,kL
